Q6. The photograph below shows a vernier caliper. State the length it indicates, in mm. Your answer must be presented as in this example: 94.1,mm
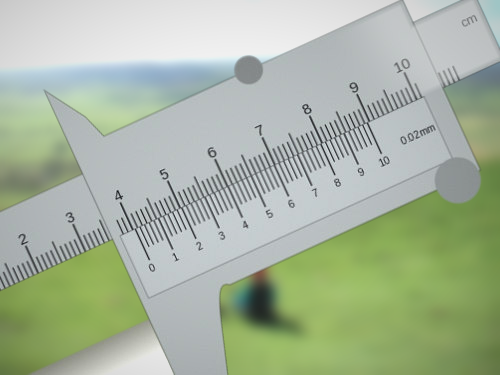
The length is 40.5,mm
